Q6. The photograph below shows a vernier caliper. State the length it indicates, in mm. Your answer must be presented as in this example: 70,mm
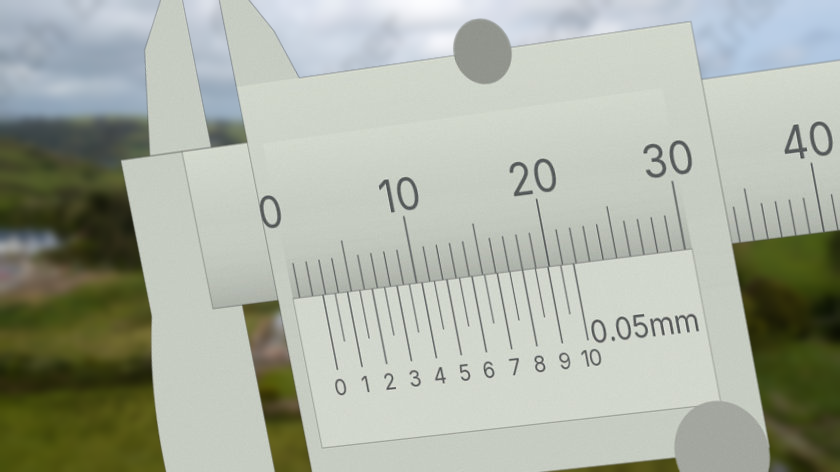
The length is 2.8,mm
